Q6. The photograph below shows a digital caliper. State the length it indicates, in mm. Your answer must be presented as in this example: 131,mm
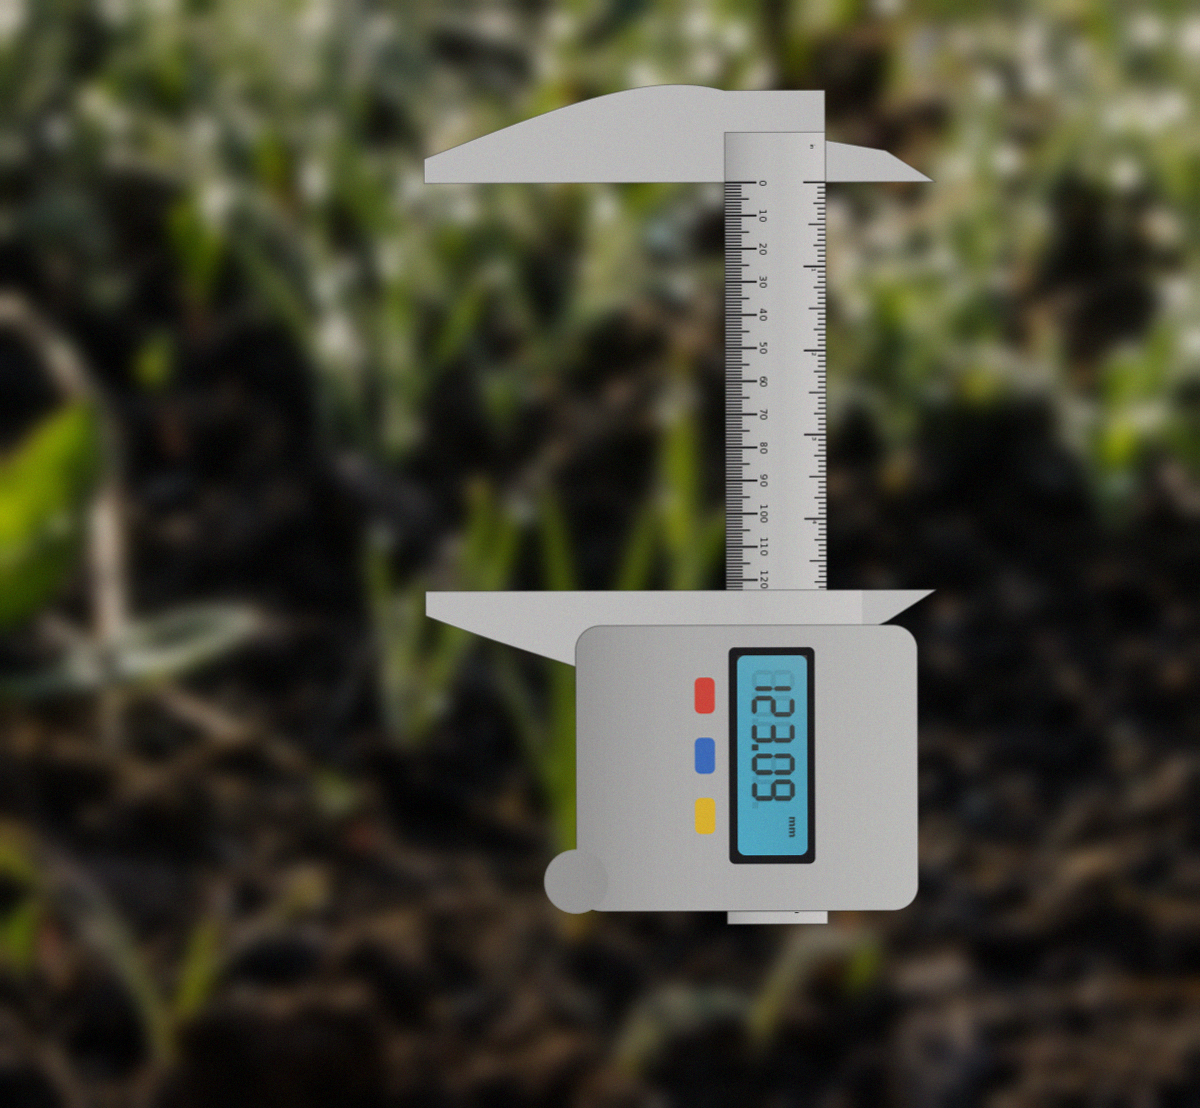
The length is 123.09,mm
